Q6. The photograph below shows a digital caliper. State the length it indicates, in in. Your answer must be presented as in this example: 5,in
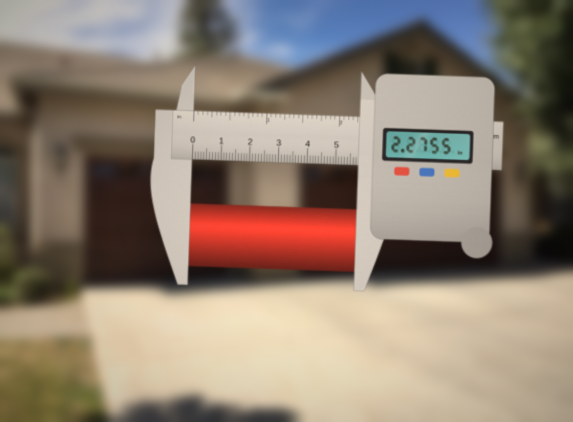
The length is 2.2755,in
